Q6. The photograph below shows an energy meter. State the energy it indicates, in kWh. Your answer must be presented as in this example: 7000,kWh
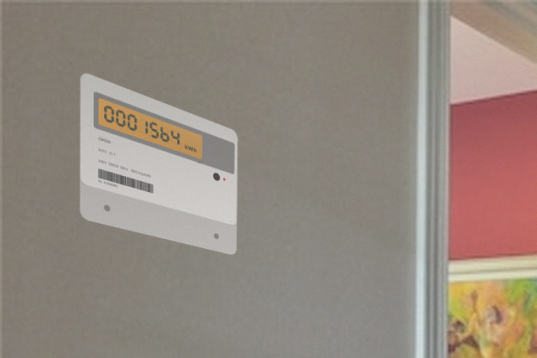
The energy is 1564,kWh
